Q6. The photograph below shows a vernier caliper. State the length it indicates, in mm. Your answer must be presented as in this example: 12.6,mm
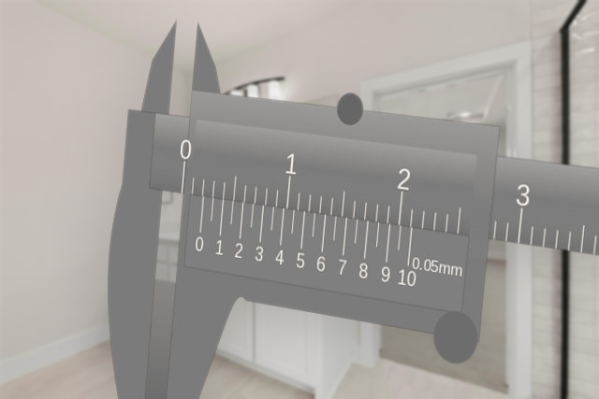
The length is 2.1,mm
